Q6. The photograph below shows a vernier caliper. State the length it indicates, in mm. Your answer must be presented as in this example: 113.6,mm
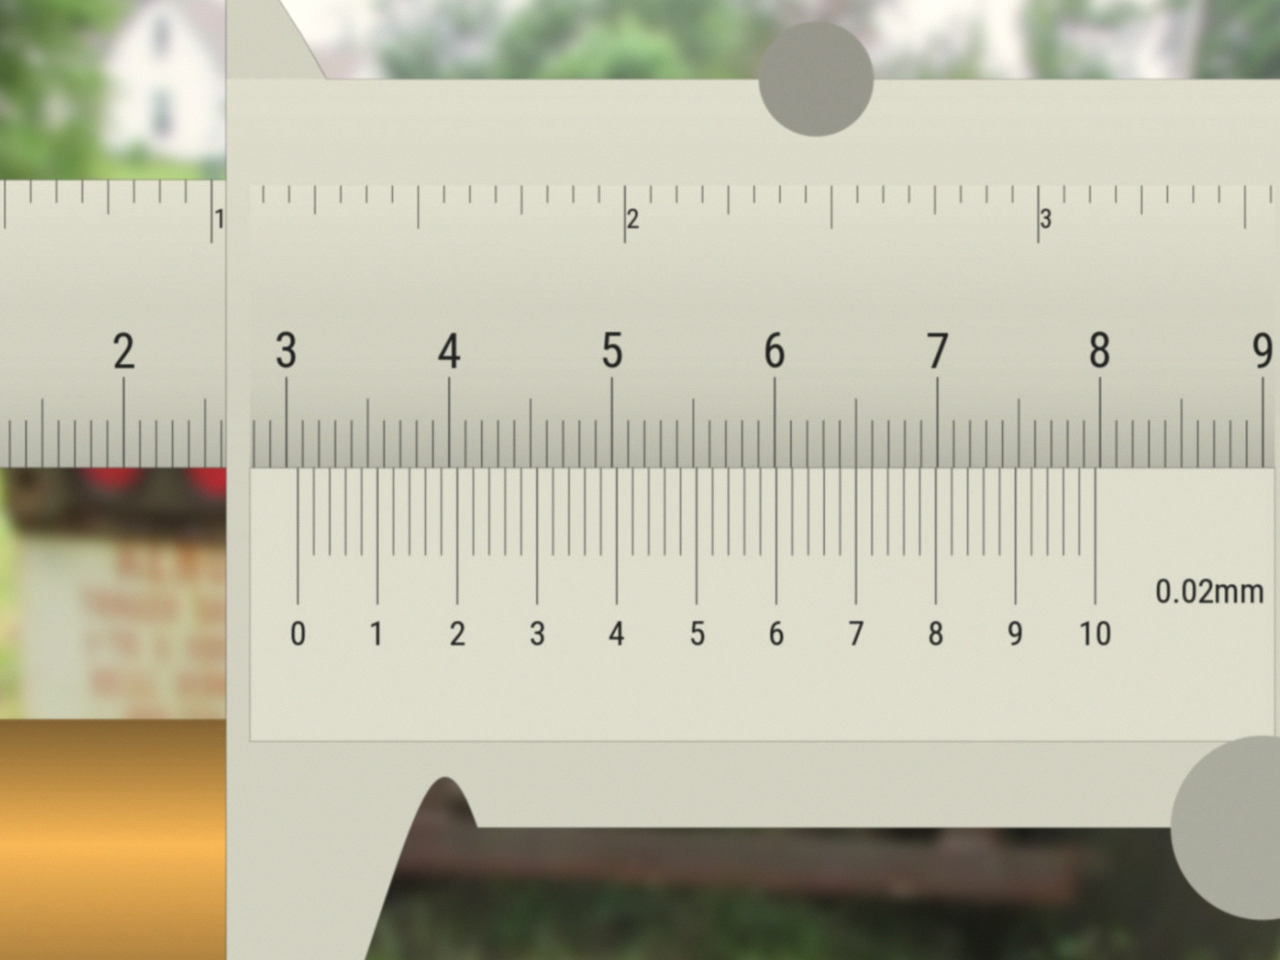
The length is 30.7,mm
